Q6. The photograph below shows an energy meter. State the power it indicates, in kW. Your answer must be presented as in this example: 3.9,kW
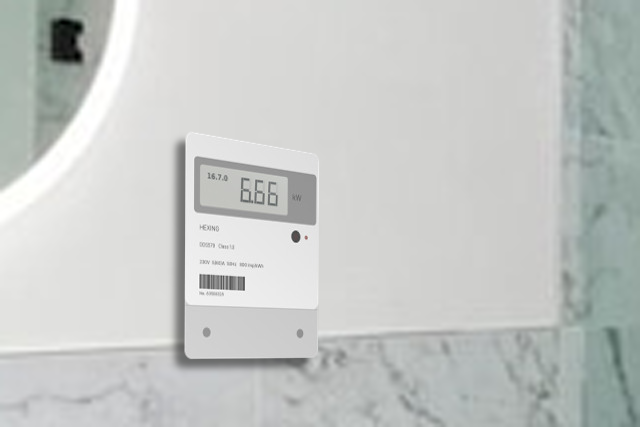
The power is 6.66,kW
